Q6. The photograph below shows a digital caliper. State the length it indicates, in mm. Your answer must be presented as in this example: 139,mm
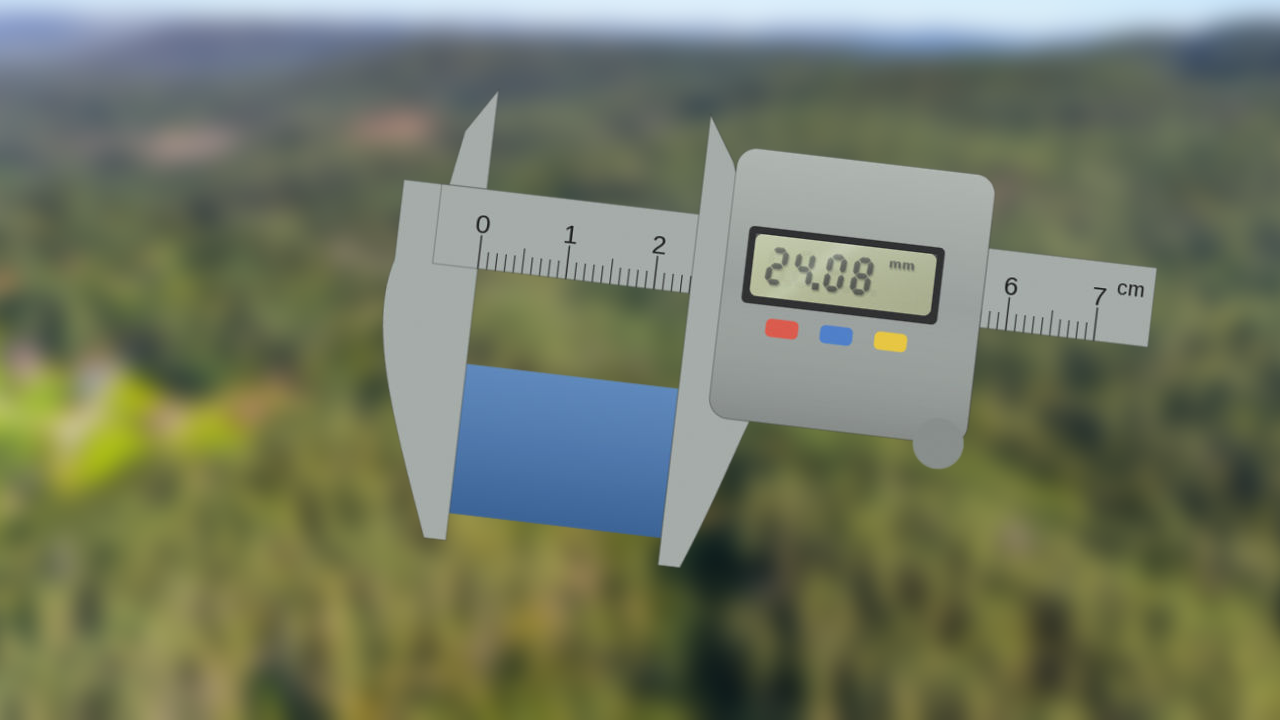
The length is 24.08,mm
